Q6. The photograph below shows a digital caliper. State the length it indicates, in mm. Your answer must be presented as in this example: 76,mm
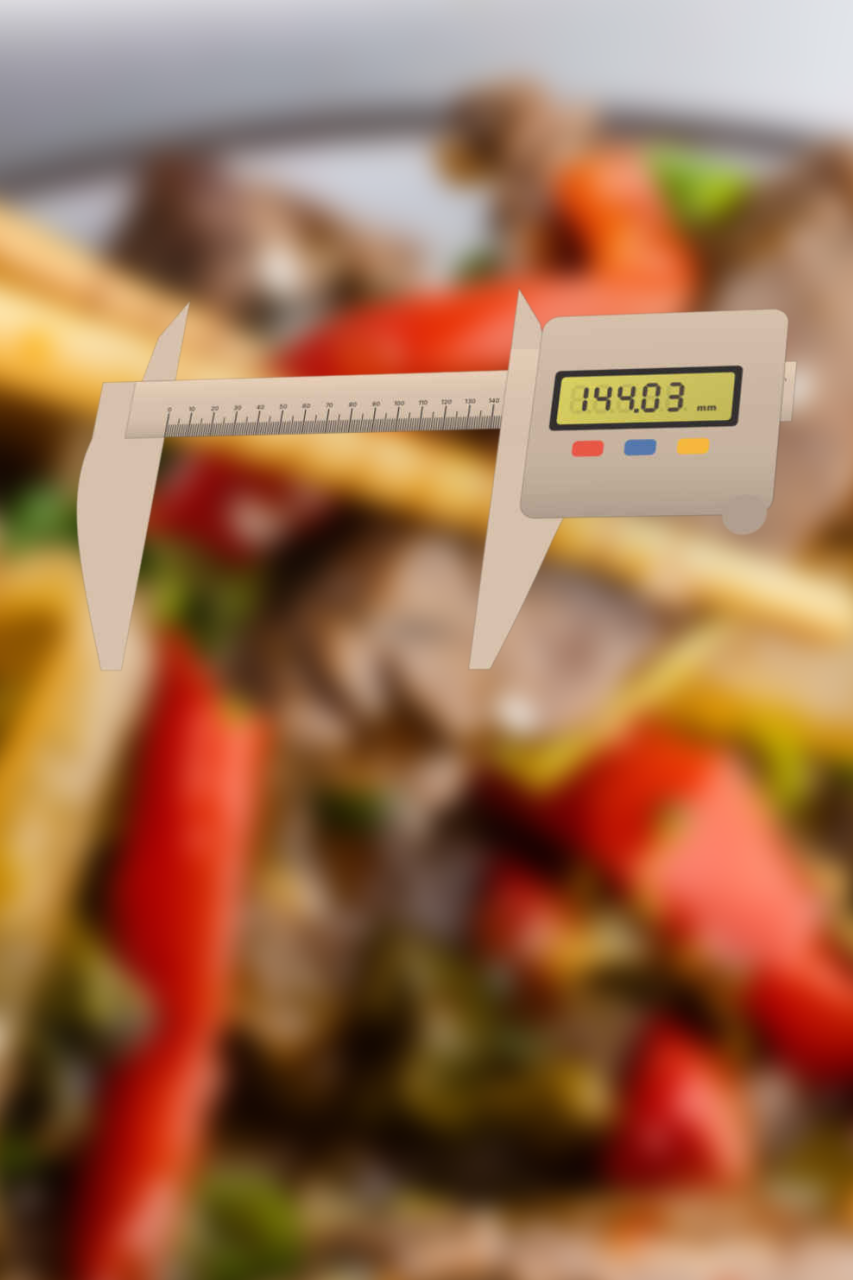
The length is 144.03,mm
